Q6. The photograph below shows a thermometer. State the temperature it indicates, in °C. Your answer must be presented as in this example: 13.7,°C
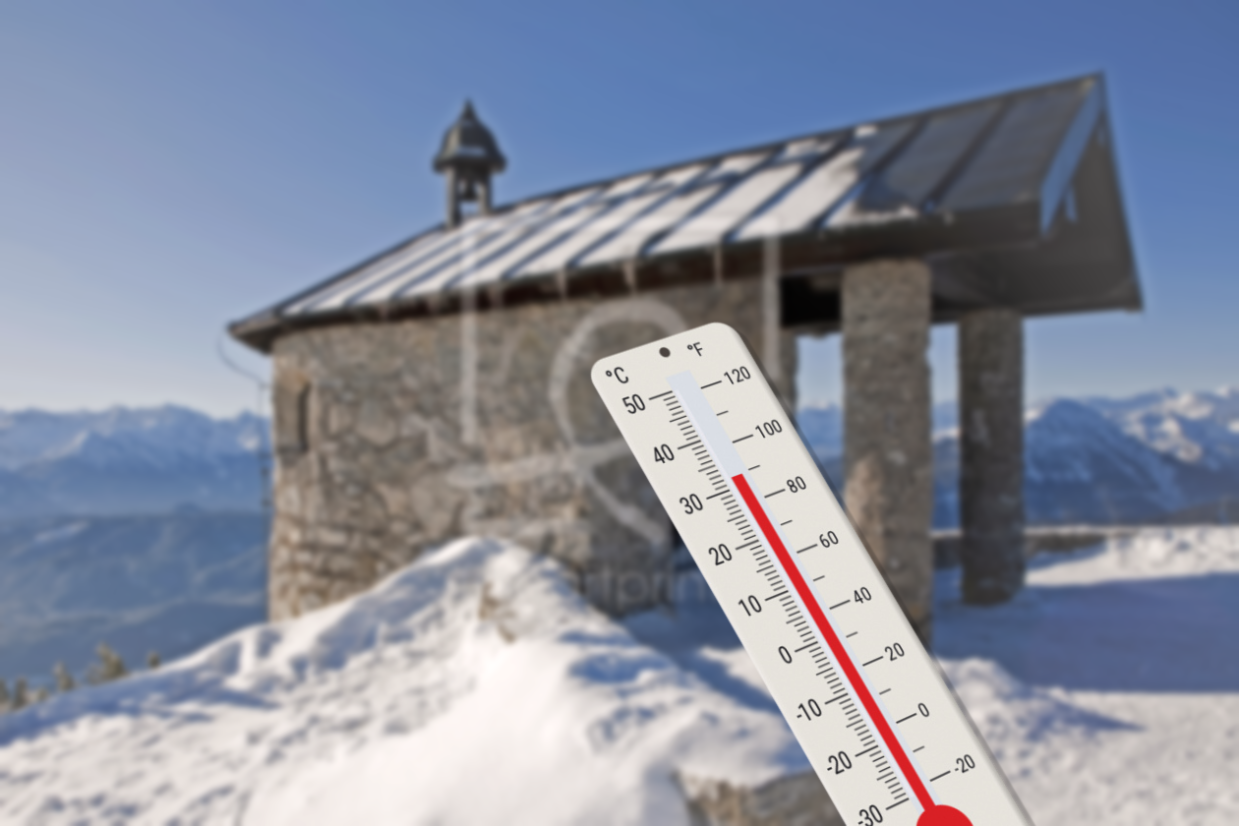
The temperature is 32,°C
